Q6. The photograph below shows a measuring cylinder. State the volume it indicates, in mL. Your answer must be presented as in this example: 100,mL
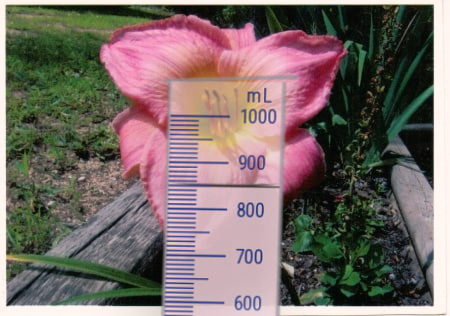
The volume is 850,mL
